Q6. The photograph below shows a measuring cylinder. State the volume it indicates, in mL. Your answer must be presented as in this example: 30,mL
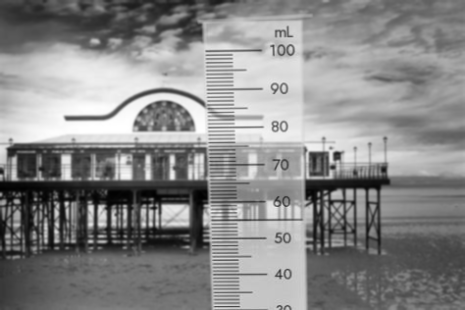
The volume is 55,mL
